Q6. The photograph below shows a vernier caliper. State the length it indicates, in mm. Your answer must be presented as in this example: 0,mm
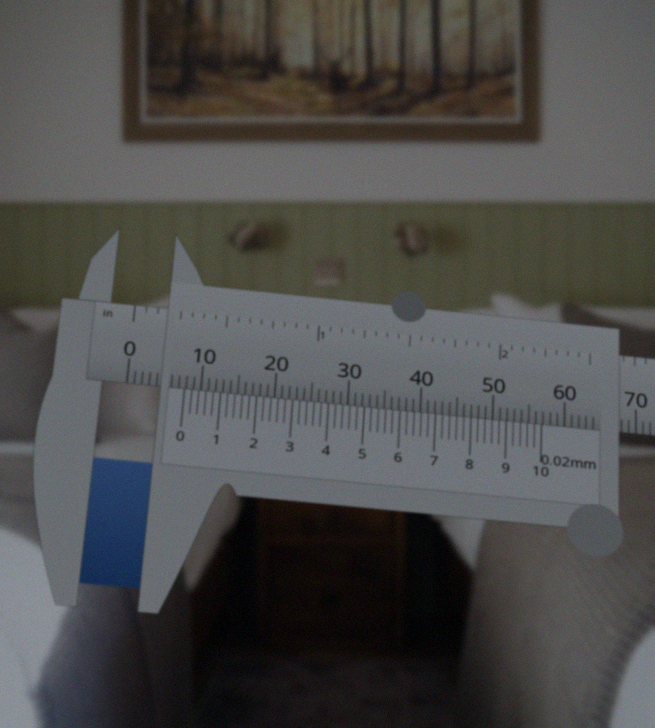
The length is 7.8,mm
